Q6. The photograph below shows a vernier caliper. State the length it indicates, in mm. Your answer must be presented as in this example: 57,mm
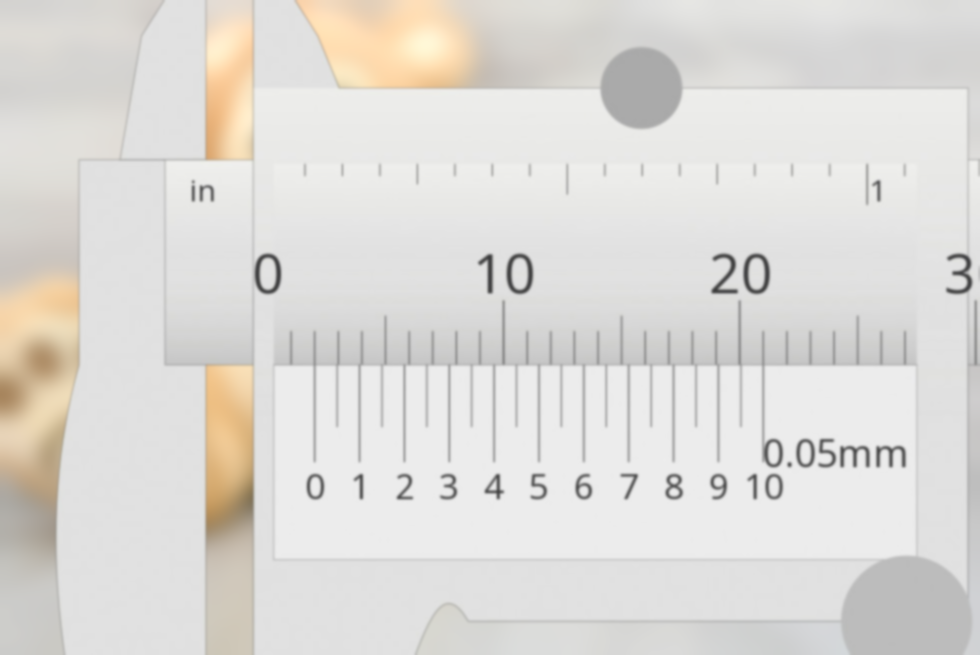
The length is 2.0,mm
